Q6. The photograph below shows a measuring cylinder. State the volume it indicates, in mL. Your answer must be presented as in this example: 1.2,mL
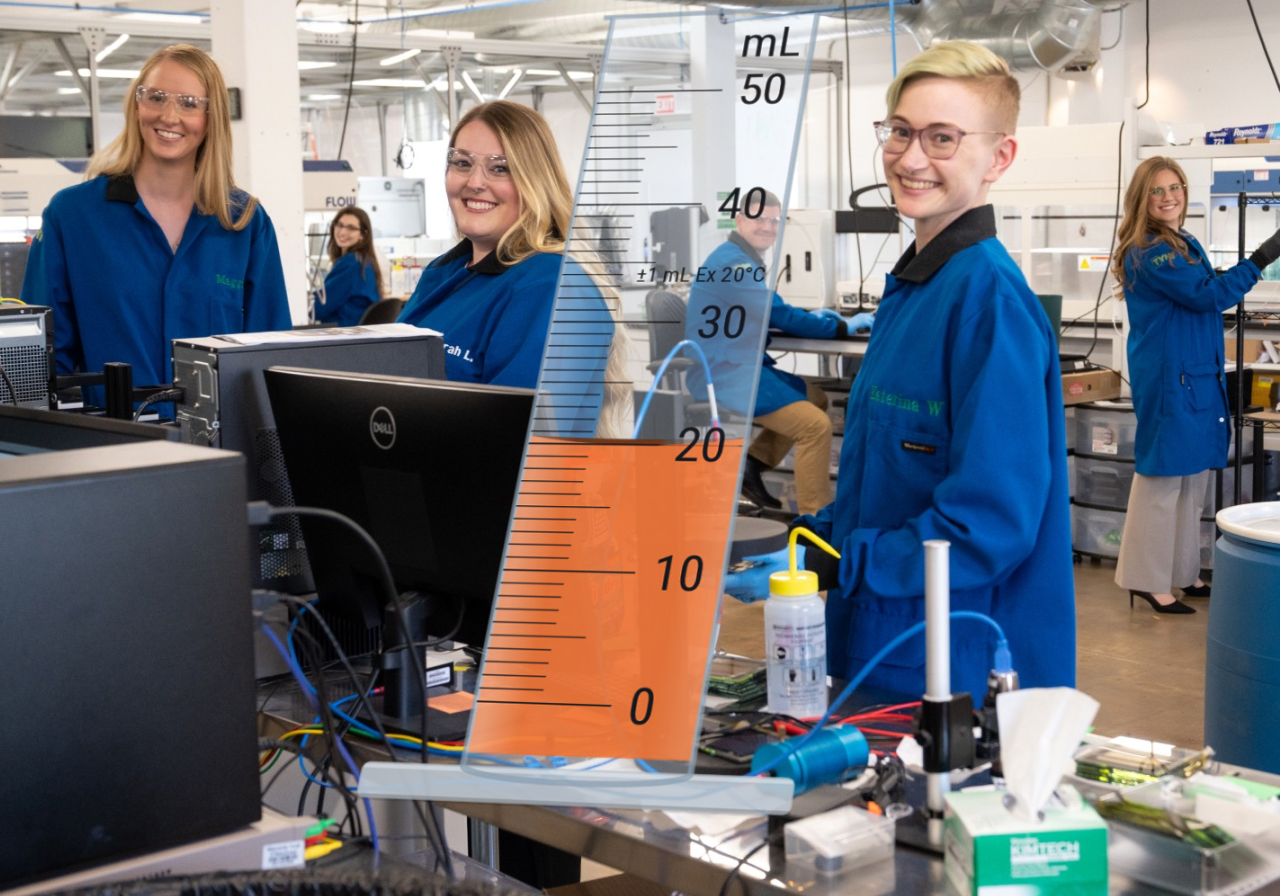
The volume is 20,mL
